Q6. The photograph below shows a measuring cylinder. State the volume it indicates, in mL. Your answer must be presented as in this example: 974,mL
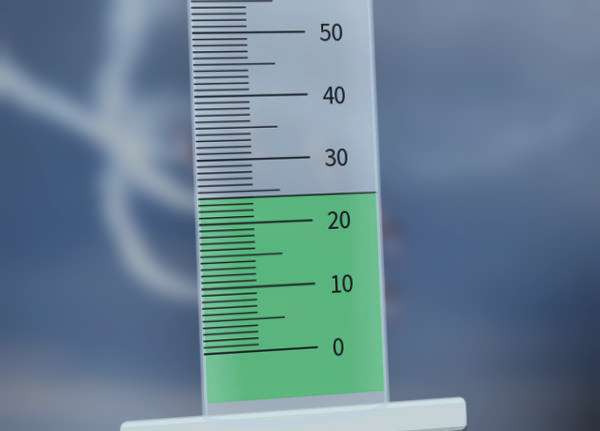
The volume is 24,mL
